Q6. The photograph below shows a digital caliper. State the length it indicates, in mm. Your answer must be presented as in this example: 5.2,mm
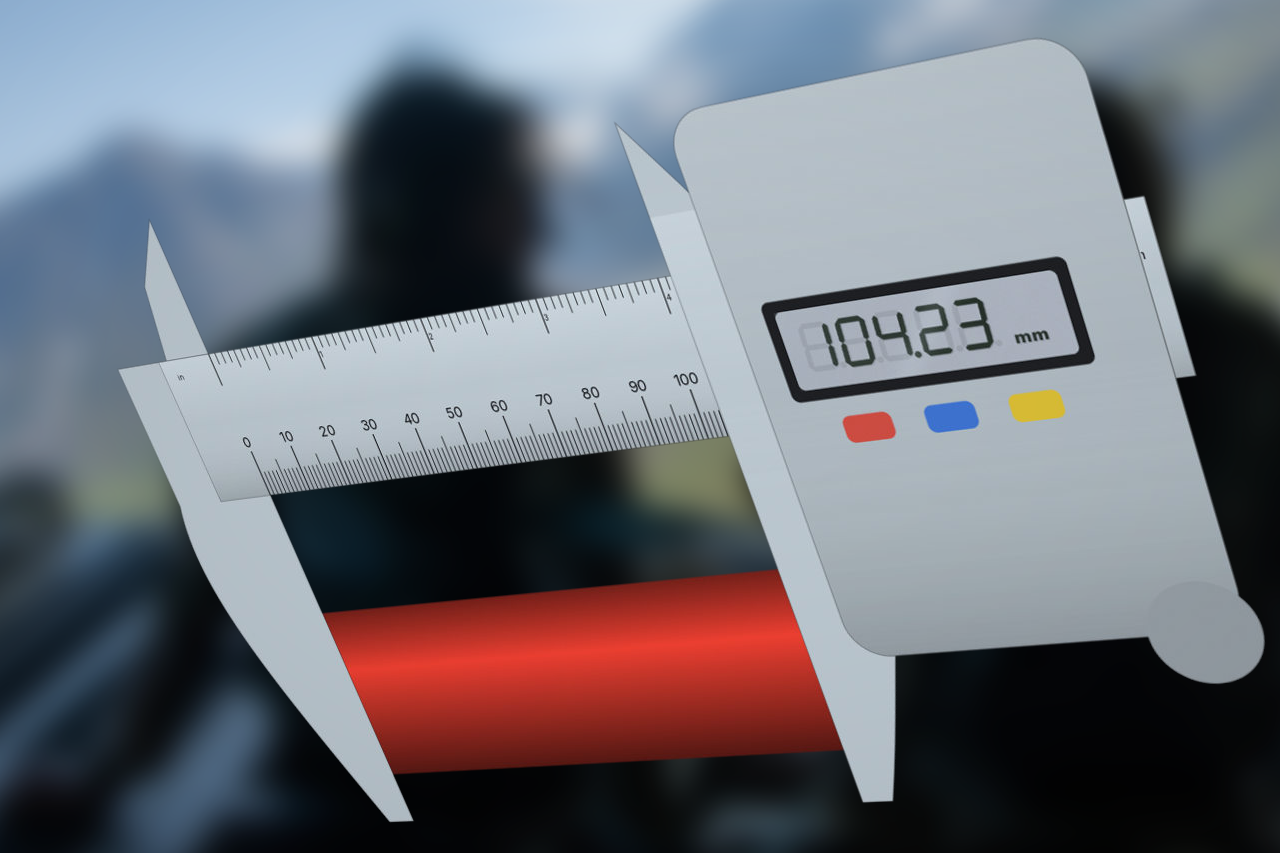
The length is 104.23,mm
